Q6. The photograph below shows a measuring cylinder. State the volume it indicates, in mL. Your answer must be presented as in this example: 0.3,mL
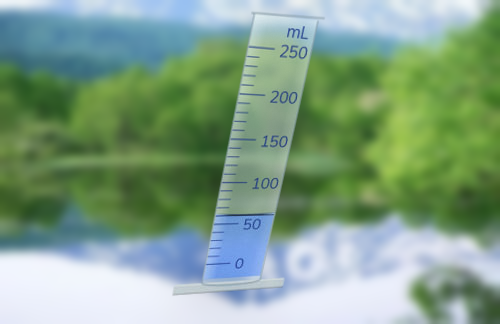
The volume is 60,mL
